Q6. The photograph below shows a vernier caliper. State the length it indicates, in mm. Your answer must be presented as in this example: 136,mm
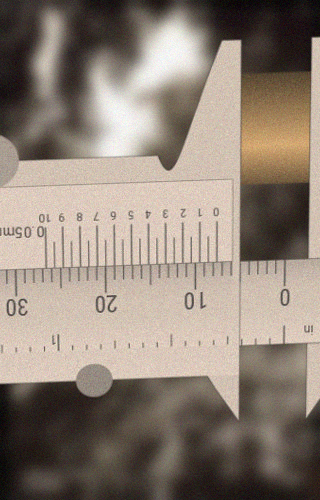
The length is 7.6,mm
